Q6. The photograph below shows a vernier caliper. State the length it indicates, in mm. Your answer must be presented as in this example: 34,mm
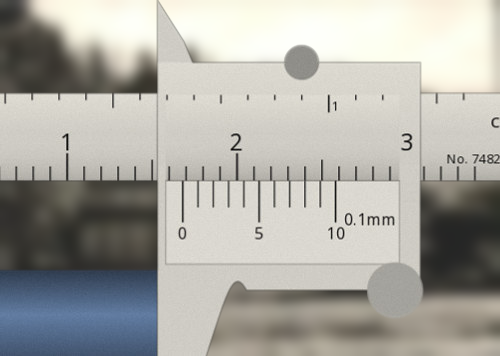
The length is 16.8,mm
